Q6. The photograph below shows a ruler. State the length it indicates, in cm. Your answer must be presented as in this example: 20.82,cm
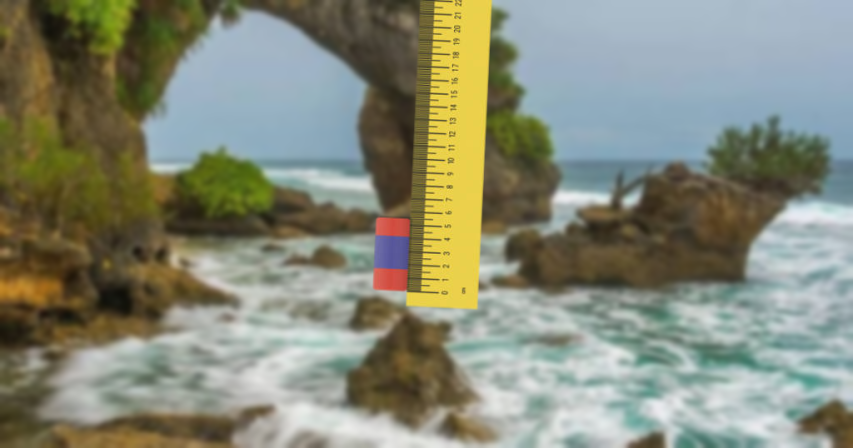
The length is 5.5,cm
